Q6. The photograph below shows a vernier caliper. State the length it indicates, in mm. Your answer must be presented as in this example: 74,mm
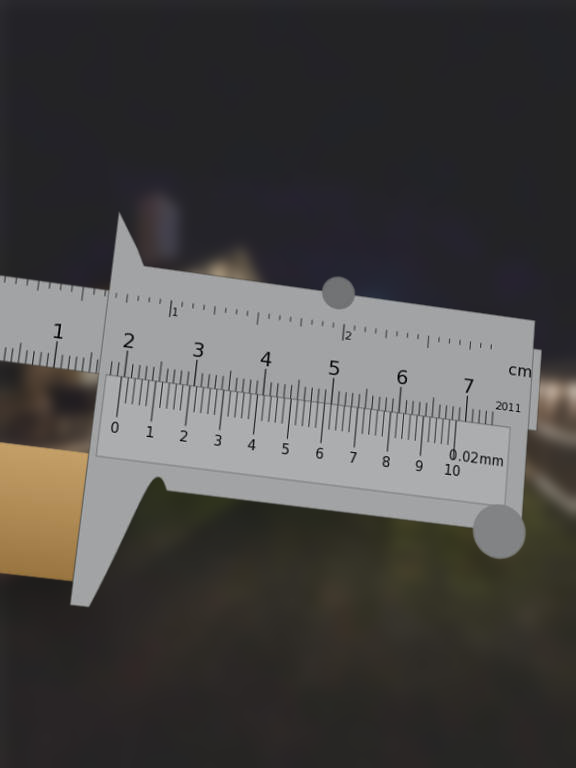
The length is 19.6,mm
